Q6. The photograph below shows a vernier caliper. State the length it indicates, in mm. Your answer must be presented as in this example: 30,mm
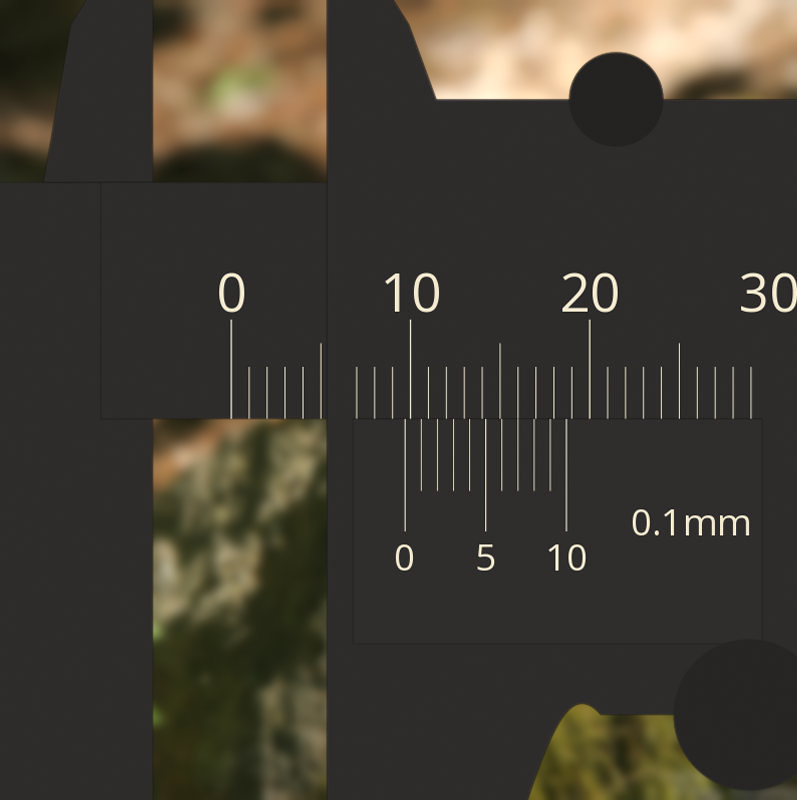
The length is 9.7,mm
